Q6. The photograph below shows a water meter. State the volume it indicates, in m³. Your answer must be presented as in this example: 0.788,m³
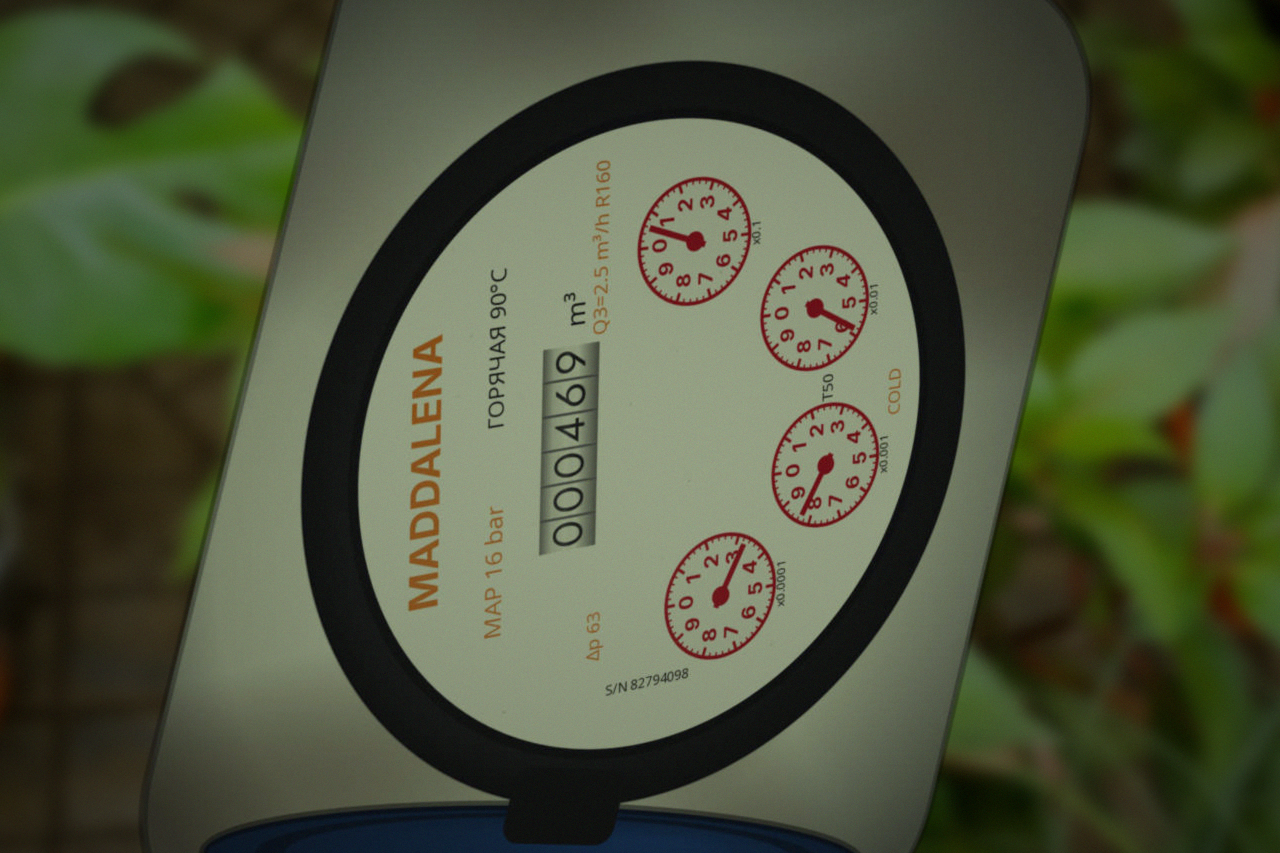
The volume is 469.0583,m³
